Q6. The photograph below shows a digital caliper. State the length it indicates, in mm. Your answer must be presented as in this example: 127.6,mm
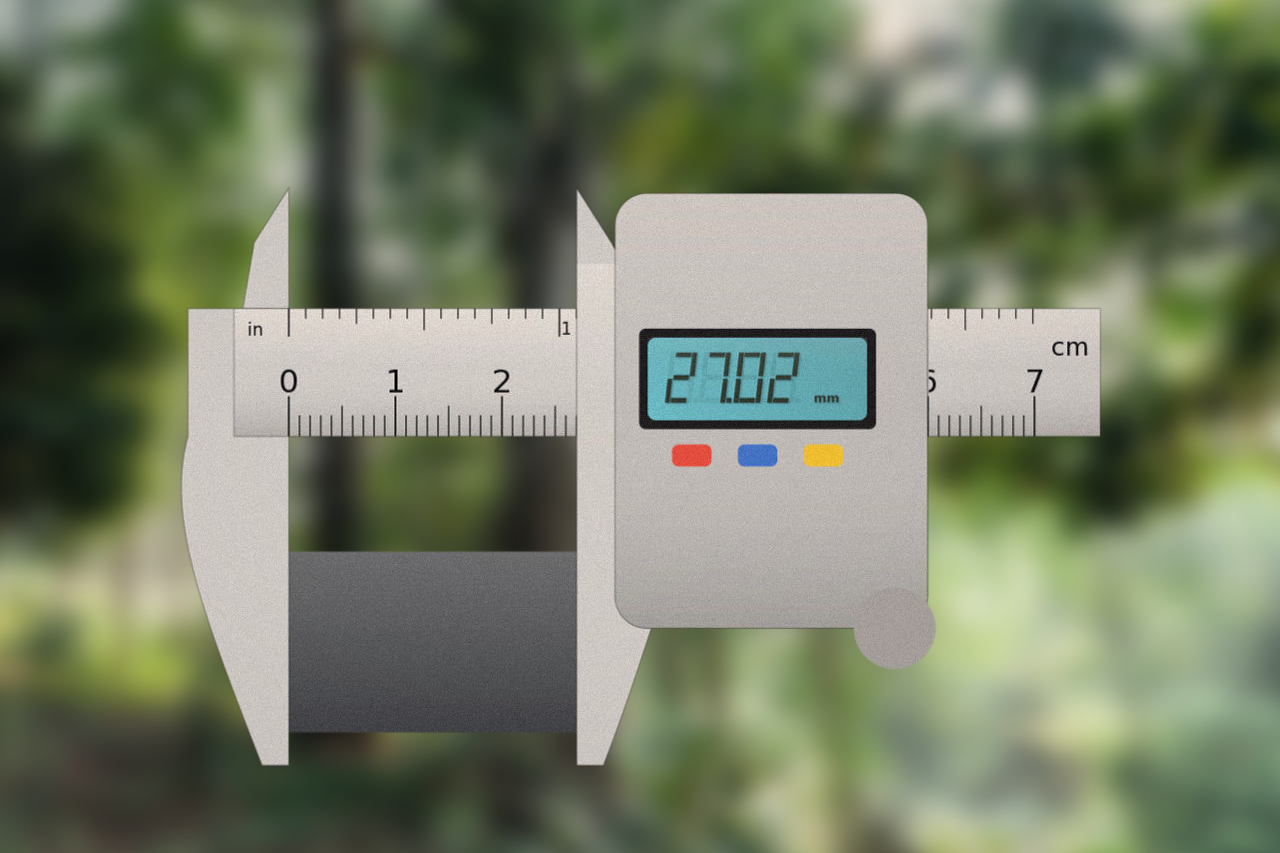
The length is 27.02,mm
